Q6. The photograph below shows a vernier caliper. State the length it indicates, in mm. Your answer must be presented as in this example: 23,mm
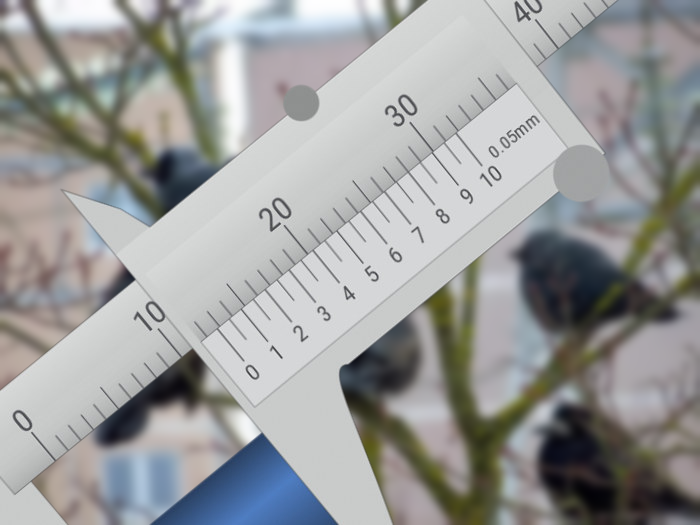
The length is 12.8,mm
